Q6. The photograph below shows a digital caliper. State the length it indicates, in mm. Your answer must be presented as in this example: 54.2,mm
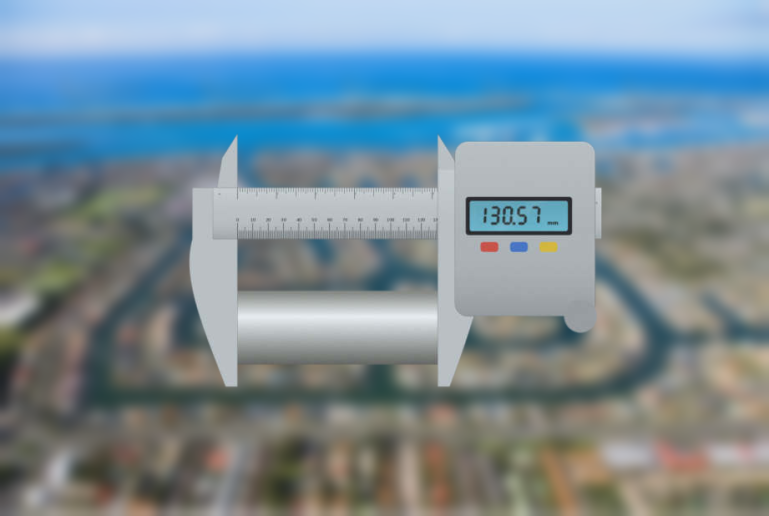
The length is 130.57,mm
